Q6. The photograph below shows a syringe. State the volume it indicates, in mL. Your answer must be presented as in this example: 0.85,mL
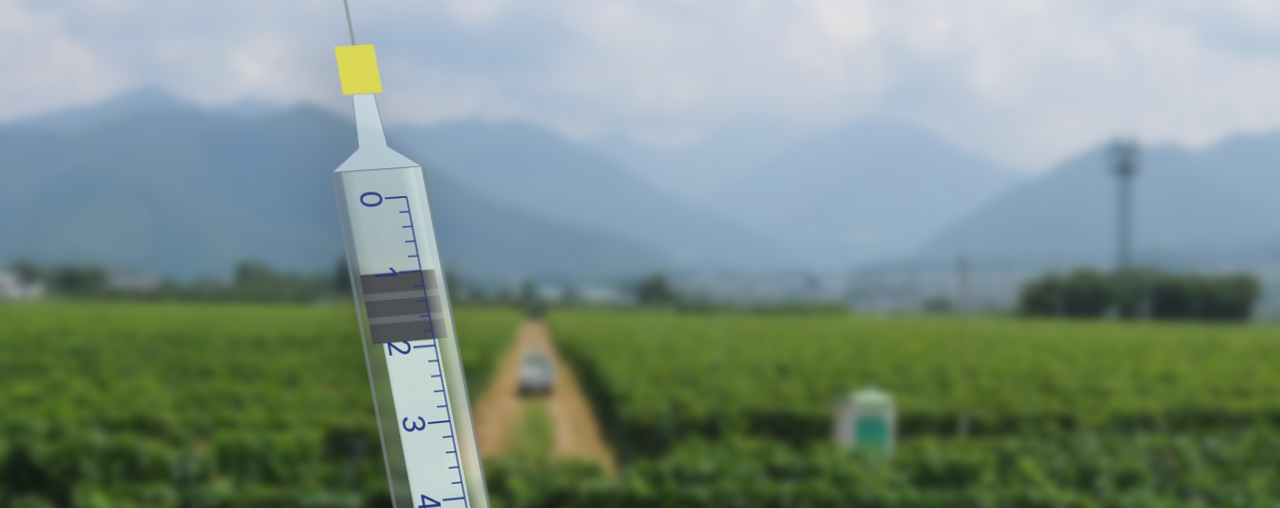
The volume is 1,mL
